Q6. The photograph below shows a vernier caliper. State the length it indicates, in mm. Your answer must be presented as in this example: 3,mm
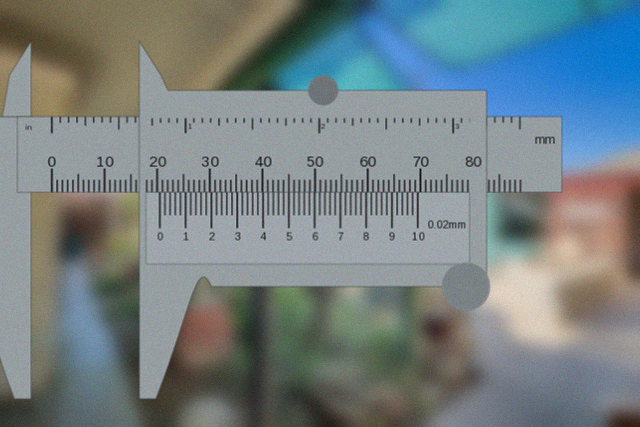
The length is 20.5,mm
